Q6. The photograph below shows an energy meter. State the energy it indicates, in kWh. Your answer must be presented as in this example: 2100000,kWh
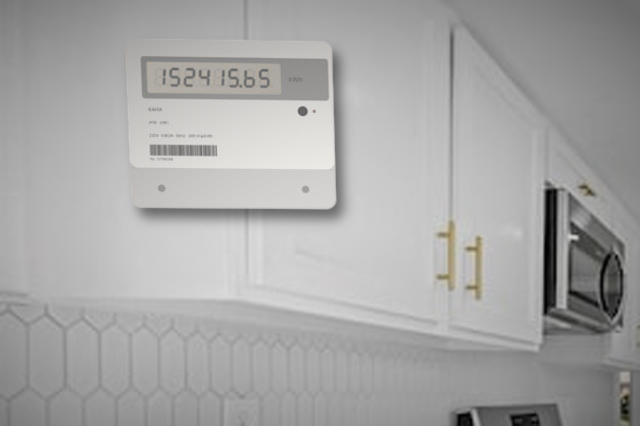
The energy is 152415.65,kWh
